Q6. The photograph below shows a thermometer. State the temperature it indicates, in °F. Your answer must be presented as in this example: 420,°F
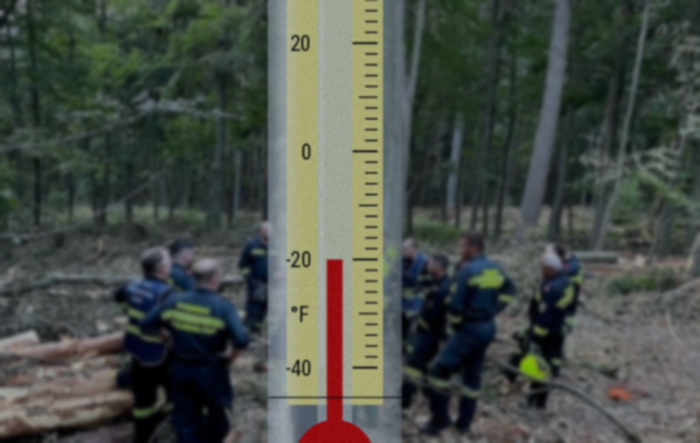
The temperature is -20,°F
